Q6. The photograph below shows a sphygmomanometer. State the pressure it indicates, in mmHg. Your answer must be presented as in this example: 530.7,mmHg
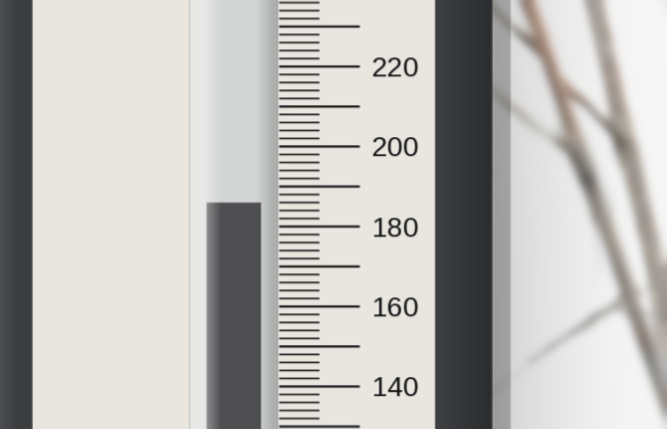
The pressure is 186,mmHg
